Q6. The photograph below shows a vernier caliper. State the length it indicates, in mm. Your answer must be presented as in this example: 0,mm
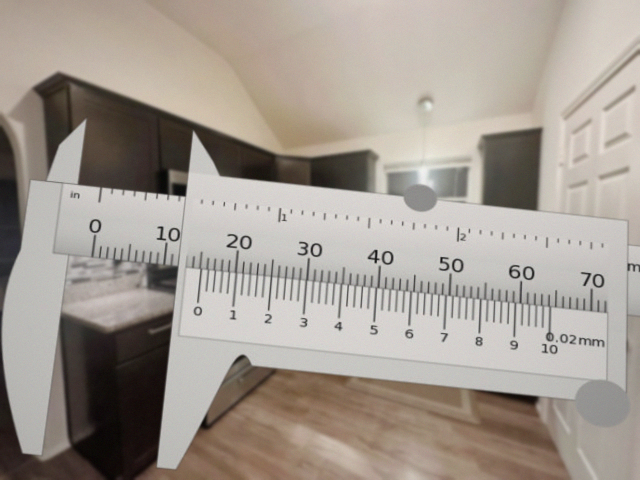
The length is 15.2,mm
